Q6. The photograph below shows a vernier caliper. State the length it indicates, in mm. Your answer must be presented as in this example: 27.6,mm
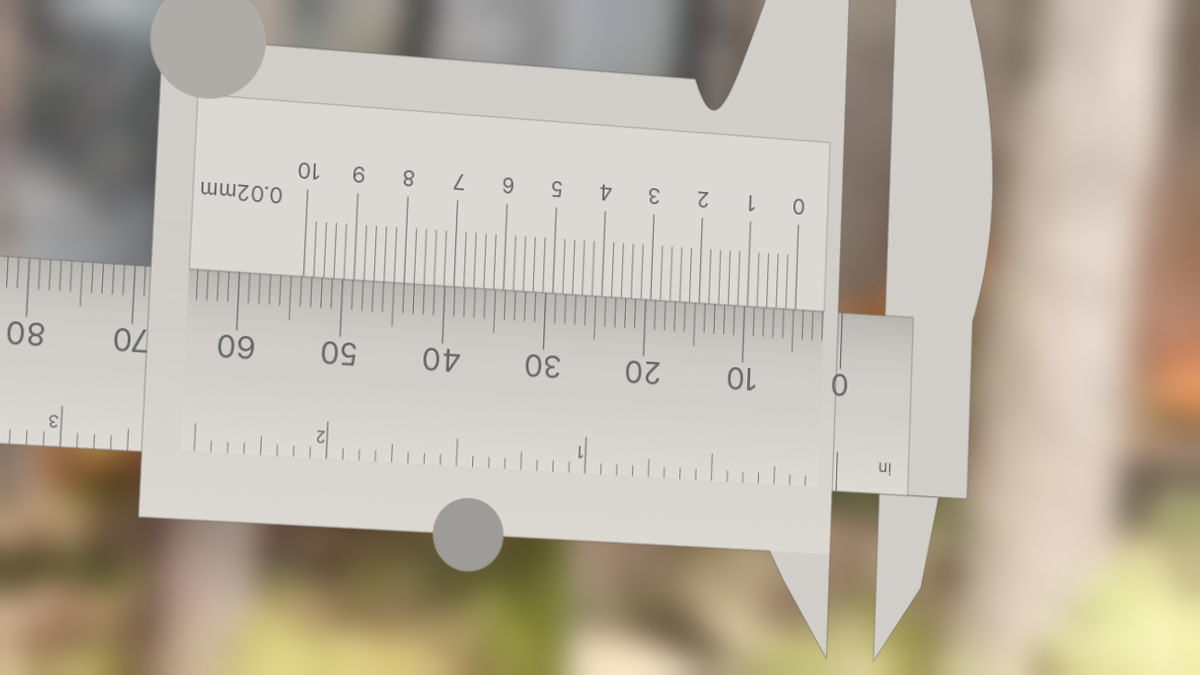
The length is 4.8,mm
